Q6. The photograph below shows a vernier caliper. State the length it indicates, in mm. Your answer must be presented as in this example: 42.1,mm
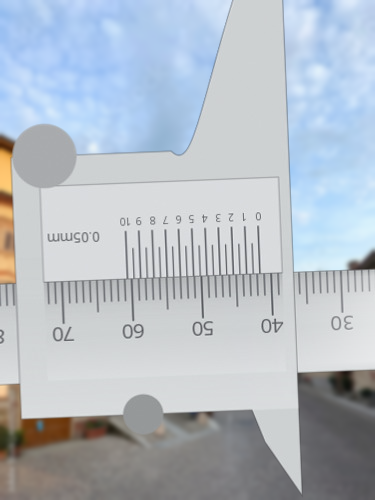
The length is 41.6,mm
